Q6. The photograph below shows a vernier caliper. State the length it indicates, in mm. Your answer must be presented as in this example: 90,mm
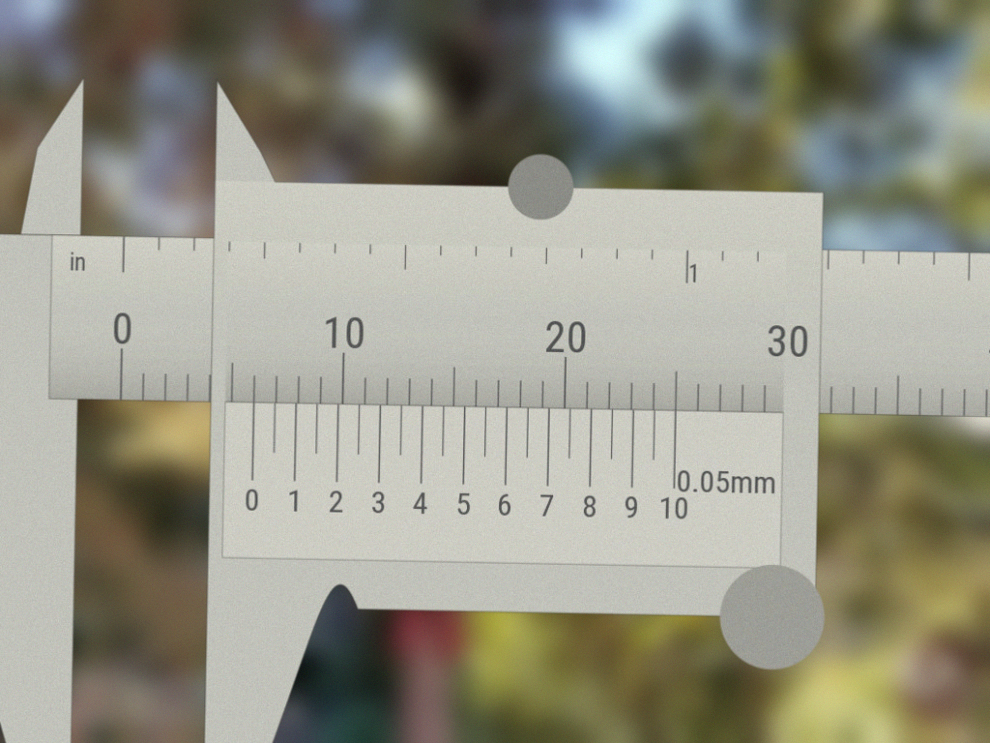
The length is 6.00,mm
